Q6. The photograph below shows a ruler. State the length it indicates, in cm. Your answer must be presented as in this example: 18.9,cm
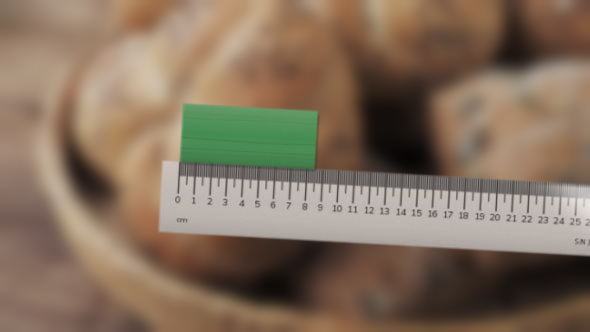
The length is 8.5,cm
